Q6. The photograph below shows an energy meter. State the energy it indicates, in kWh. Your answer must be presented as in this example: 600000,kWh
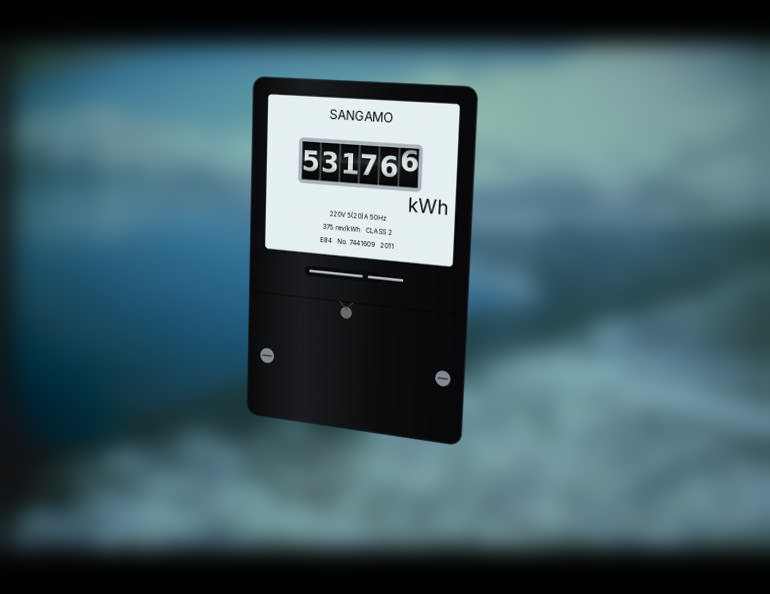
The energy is 531766,kWh
